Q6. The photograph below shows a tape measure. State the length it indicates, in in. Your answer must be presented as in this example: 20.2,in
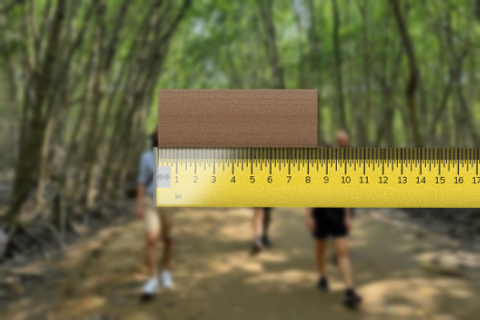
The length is 8.5,in
